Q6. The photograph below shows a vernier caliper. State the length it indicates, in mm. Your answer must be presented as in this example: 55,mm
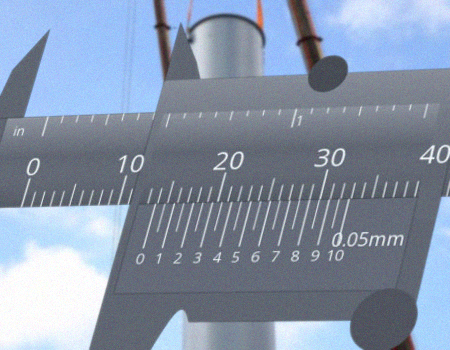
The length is 13.8,mm
